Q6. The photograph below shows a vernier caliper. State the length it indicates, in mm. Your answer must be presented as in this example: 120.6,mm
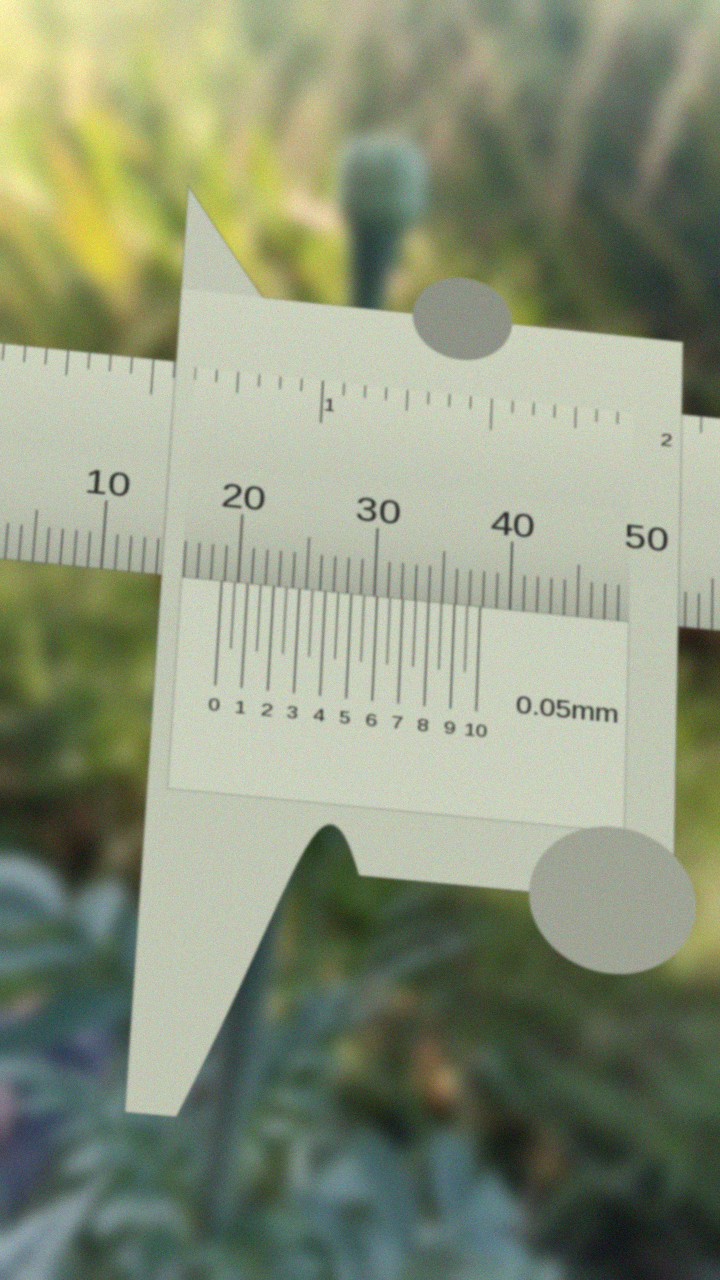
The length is 18.8,mm
